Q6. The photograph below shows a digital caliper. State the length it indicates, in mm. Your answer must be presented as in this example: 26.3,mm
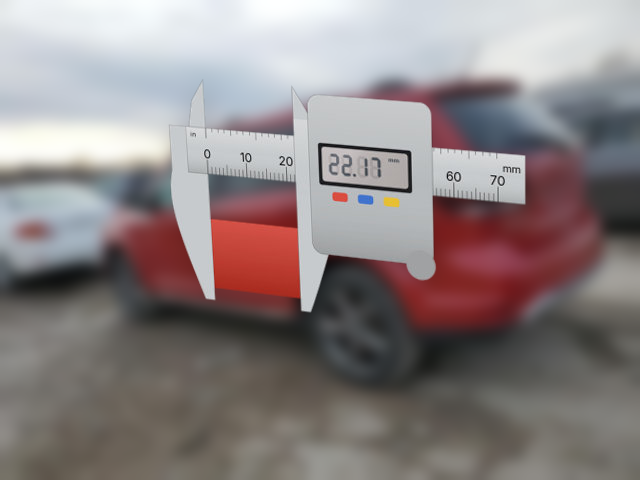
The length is 22.17,mm
